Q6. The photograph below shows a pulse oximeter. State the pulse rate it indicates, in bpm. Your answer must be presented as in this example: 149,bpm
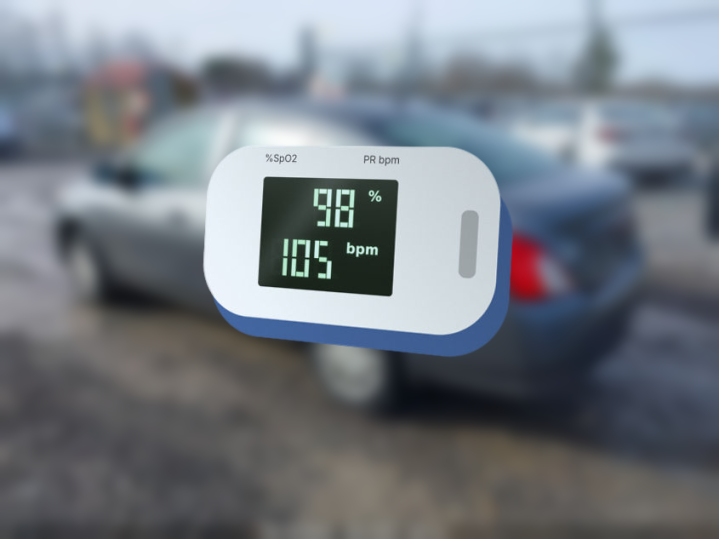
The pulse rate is 105,bpm
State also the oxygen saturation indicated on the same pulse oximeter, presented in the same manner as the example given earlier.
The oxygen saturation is 98,%
